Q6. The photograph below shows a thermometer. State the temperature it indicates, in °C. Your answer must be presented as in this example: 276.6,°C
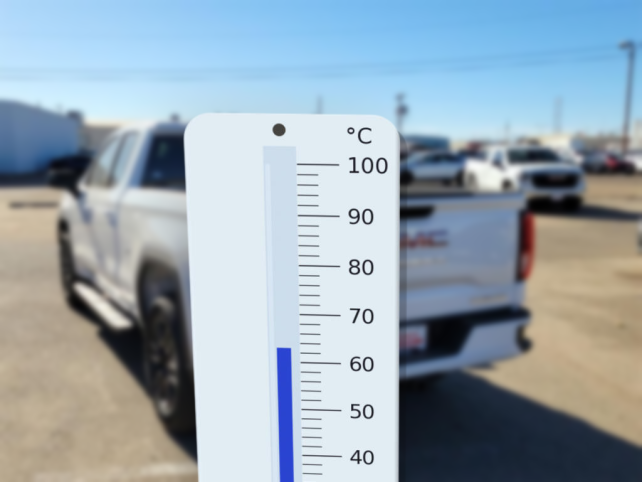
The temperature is 63,°C
